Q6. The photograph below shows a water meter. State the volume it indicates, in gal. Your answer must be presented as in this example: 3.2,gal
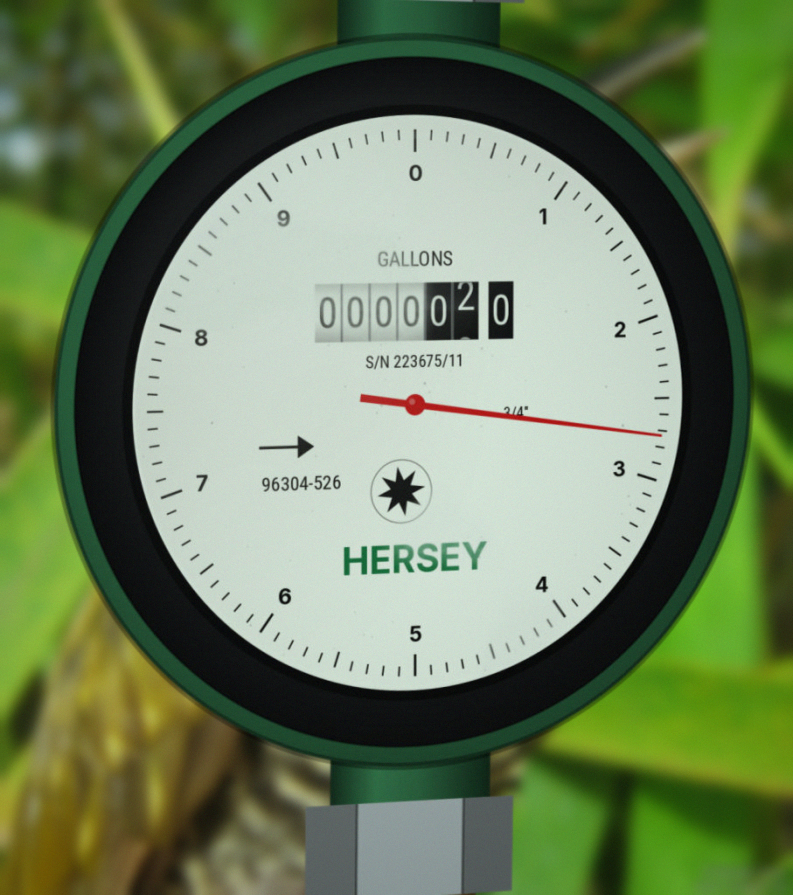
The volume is 22.7,gal
